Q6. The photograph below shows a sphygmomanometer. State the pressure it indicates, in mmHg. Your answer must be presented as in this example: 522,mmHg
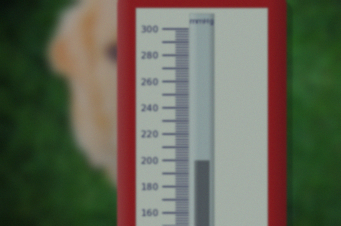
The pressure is 200,mmHg
